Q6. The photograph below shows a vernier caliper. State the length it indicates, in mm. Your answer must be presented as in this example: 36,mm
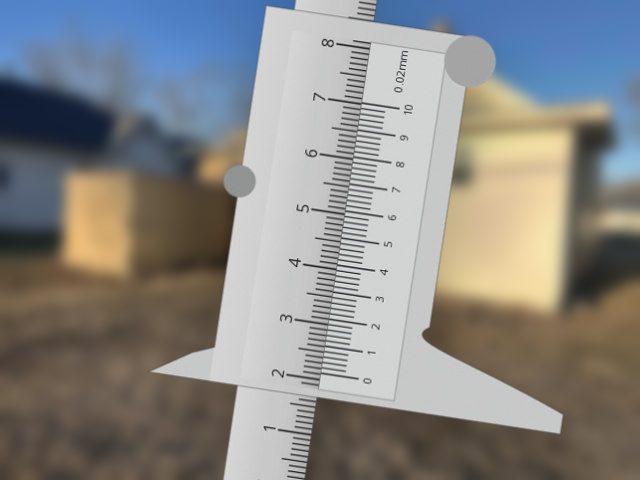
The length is 21.2,mm
